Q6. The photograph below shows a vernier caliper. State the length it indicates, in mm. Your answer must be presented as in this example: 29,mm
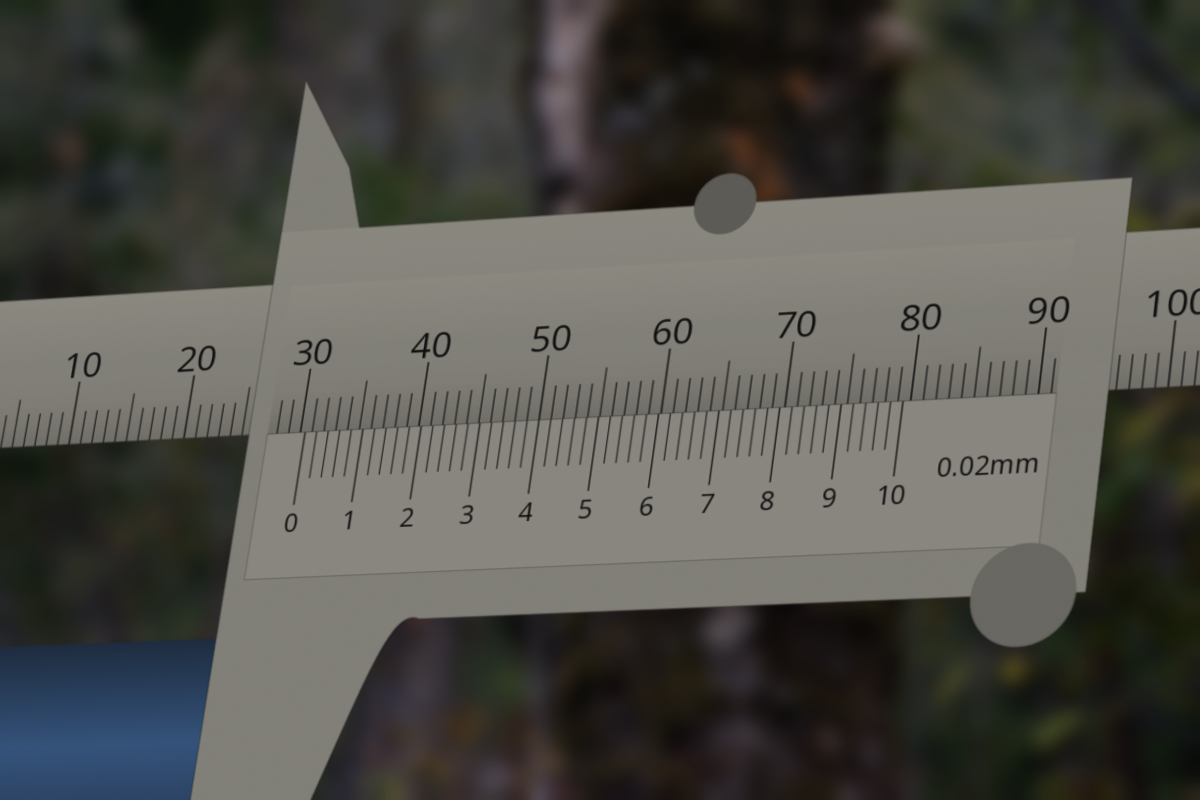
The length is 30.4,mm
